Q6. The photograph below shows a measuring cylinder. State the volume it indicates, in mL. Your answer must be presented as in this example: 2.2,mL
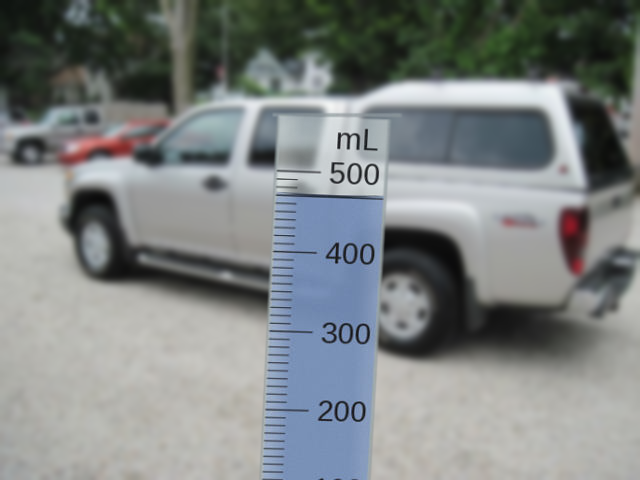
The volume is 470,mL
